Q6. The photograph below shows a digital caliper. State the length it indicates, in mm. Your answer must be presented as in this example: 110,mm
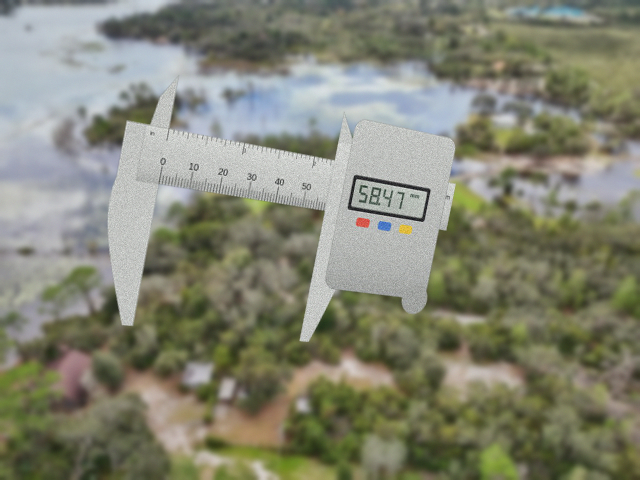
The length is 58.47,mm
